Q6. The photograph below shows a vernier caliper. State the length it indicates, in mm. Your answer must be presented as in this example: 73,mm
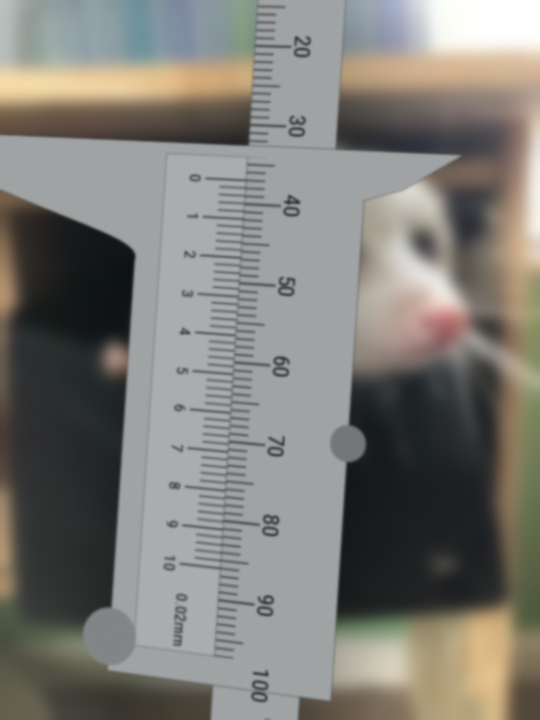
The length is 37.0,mm
